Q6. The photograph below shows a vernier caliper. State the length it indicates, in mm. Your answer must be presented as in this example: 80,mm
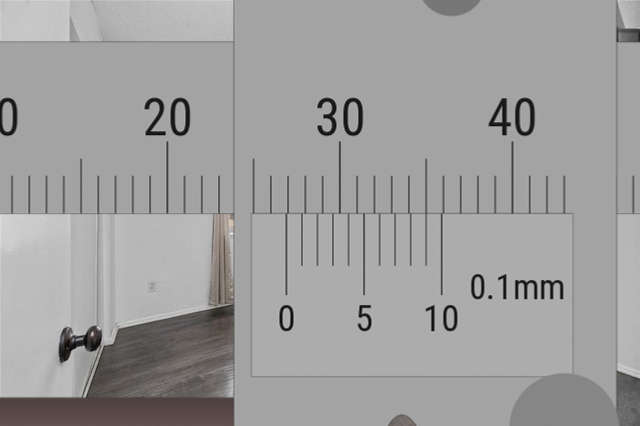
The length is 26.9,mm
